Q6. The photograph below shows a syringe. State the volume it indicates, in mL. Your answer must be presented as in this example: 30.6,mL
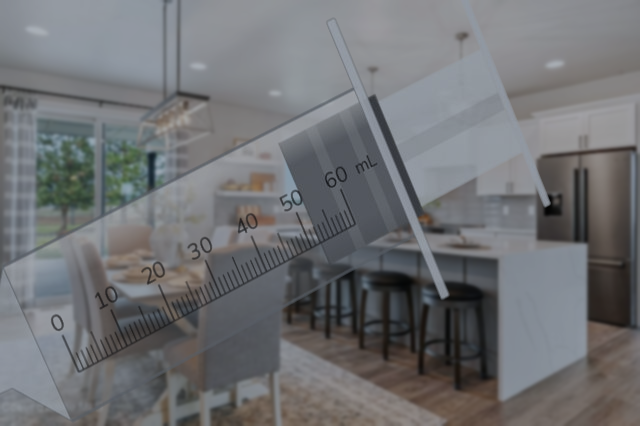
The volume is 52,mL
